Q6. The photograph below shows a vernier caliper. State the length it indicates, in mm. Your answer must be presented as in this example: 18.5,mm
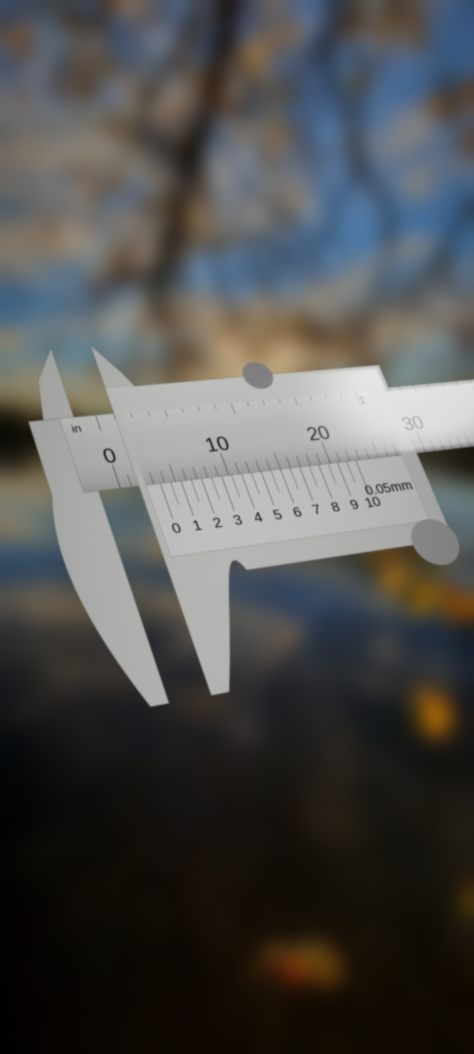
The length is 3.6,mm
